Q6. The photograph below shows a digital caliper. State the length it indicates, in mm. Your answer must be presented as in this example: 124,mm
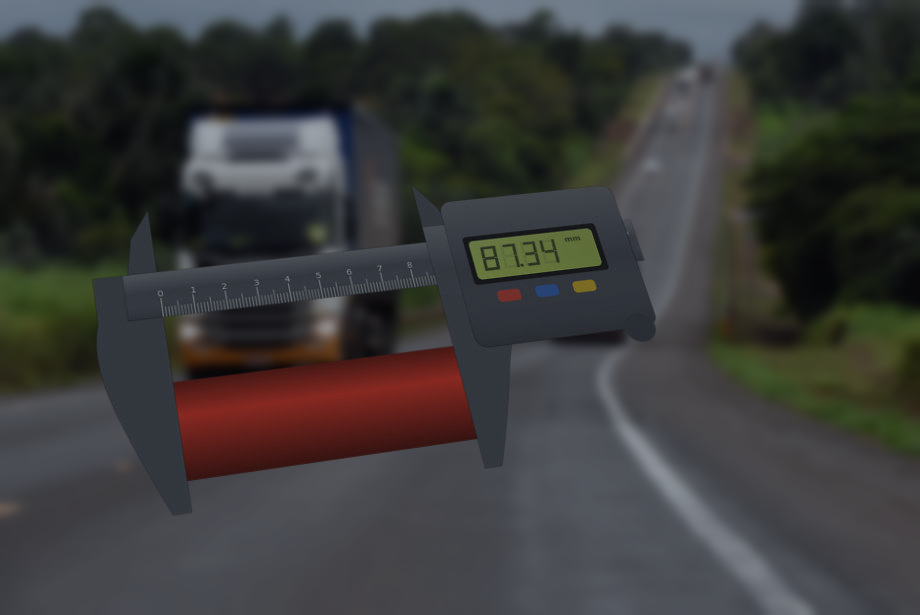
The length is 87.34,mm
